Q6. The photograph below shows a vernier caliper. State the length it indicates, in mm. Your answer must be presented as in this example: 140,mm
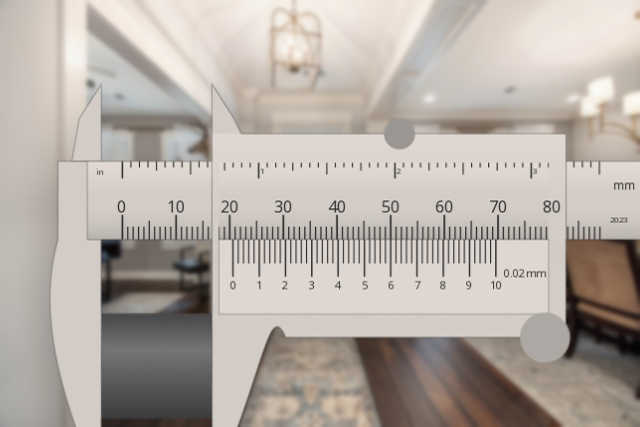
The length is 20.6,mm
